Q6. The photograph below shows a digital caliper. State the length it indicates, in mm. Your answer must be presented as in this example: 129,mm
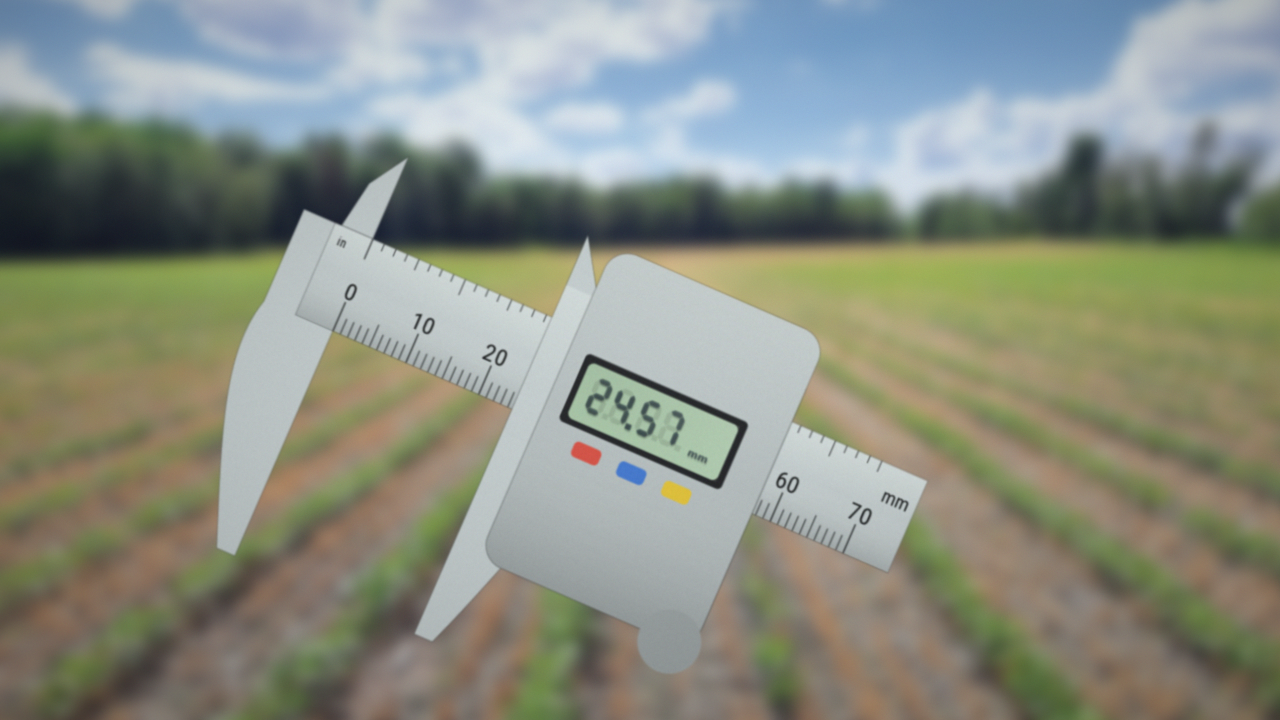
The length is 24.57,mm
